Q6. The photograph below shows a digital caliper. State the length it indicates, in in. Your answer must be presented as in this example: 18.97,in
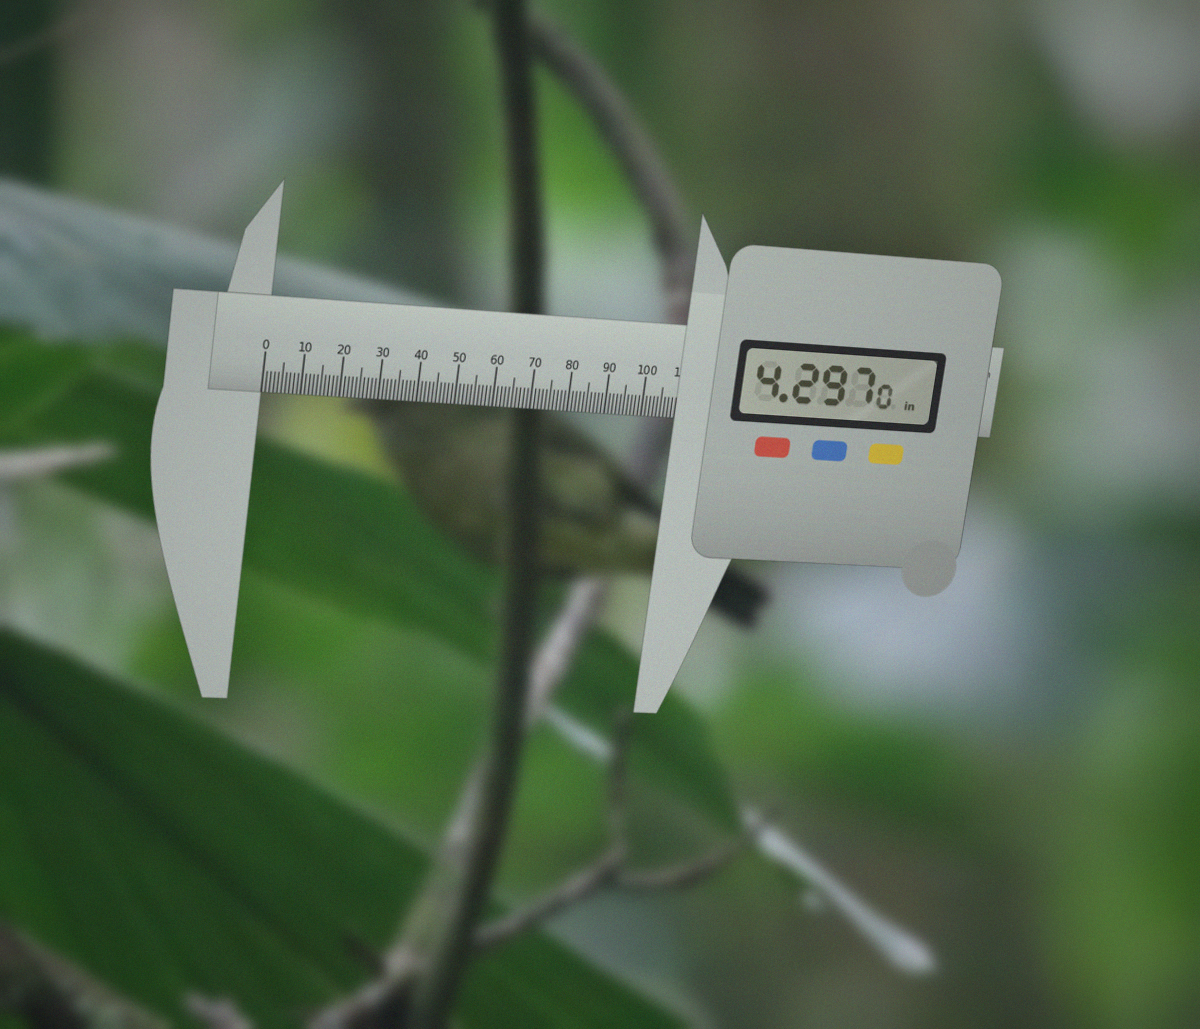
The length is 4.2970,in
